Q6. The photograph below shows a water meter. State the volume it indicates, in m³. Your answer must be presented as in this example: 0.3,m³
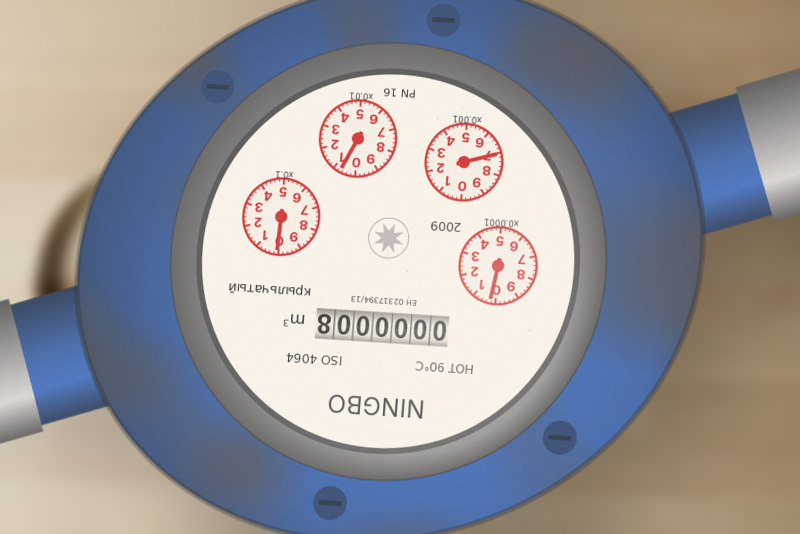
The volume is 8.0070,m³
